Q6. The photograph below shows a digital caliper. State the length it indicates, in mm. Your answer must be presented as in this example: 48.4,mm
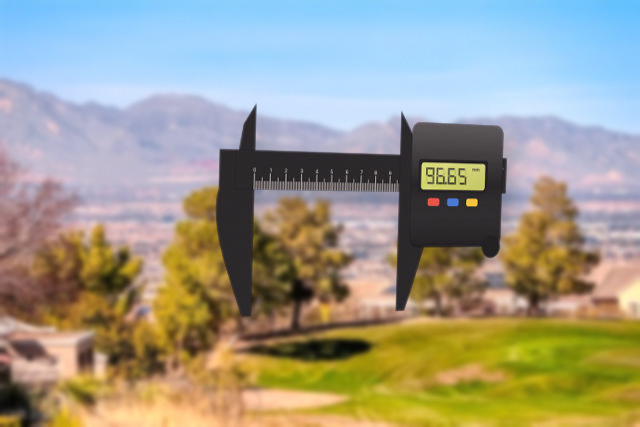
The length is 96.65,mm
